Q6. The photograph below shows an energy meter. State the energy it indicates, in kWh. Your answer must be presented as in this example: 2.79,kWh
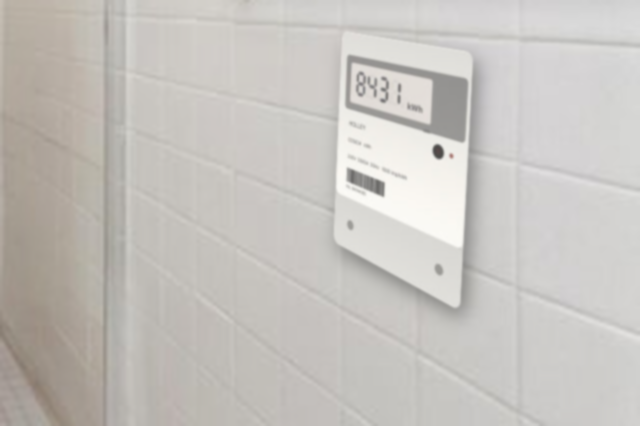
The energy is 8431,kWh
